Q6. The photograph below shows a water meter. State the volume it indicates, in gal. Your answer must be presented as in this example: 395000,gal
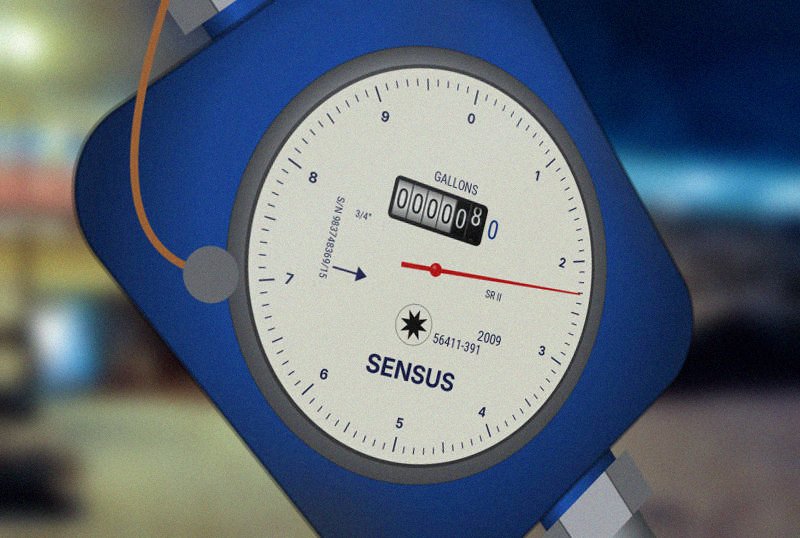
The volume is 82.3,gal
